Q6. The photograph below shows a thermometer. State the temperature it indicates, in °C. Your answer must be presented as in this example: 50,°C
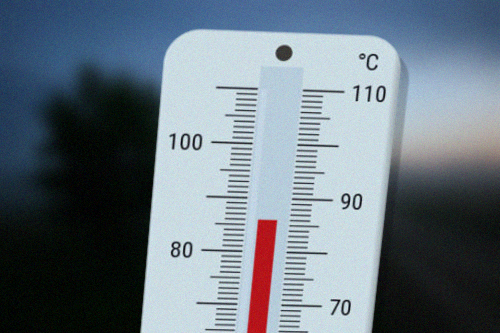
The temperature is 86,°C
